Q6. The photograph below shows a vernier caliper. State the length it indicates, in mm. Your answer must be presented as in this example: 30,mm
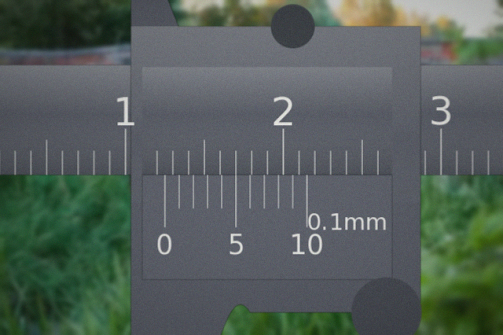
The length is 12.5,mm
